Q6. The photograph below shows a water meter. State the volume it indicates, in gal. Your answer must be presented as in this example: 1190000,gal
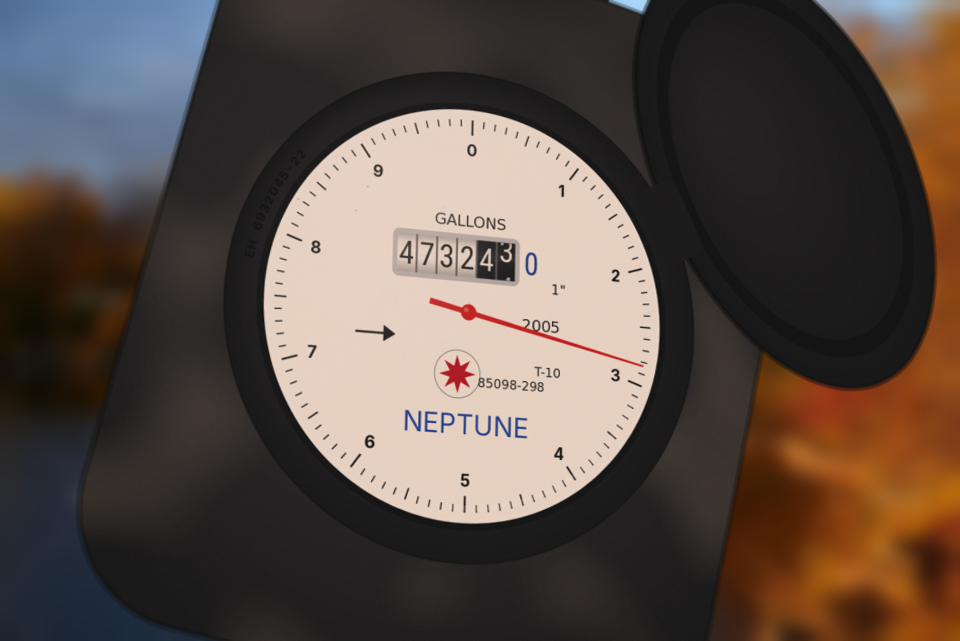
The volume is 4732432.8,gal
